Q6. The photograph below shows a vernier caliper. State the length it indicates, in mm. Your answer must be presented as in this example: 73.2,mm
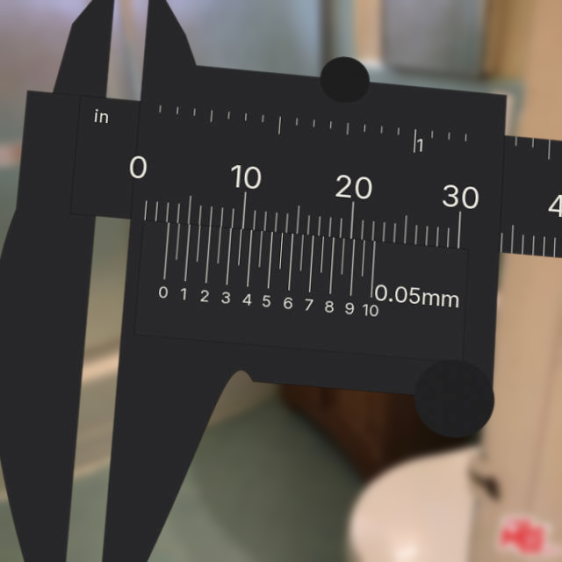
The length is 3.2,mm
